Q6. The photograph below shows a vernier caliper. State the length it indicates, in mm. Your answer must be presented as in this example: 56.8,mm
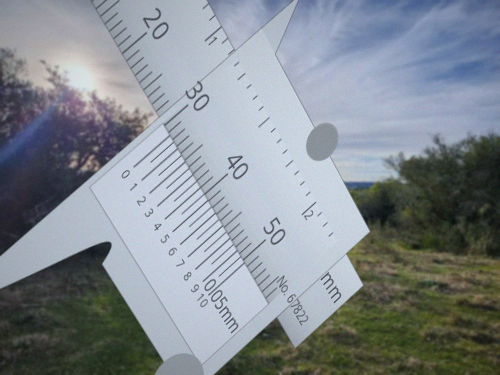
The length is 31.4,mm
